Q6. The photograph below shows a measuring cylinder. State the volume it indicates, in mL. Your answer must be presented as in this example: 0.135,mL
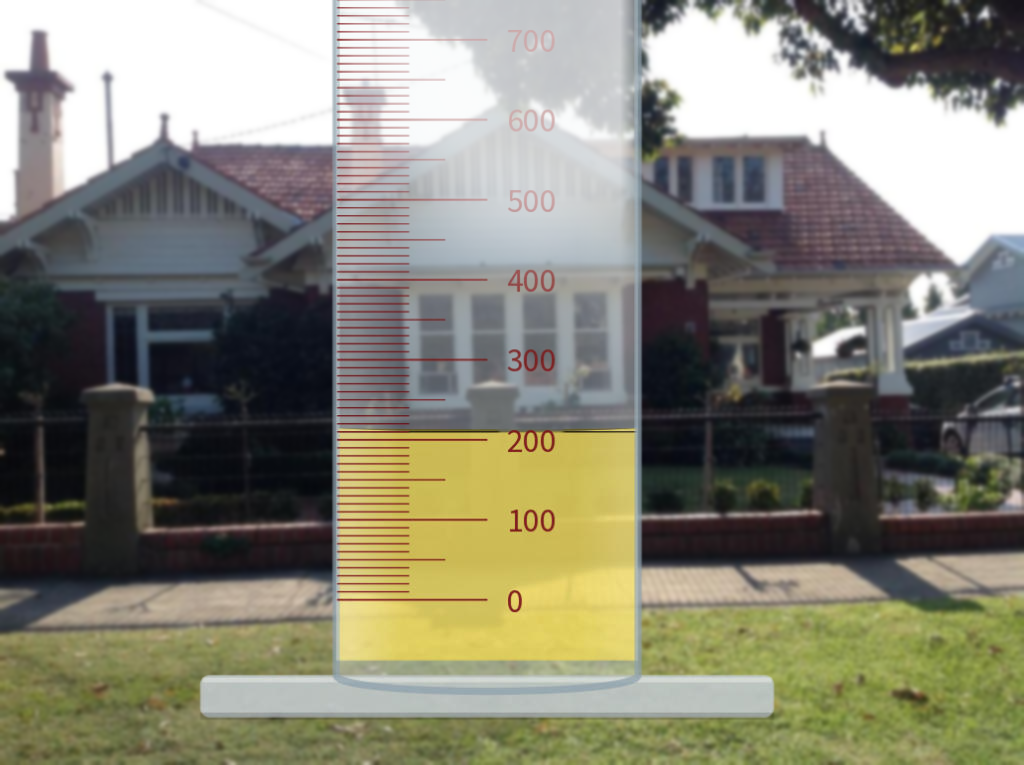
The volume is 210,mL
